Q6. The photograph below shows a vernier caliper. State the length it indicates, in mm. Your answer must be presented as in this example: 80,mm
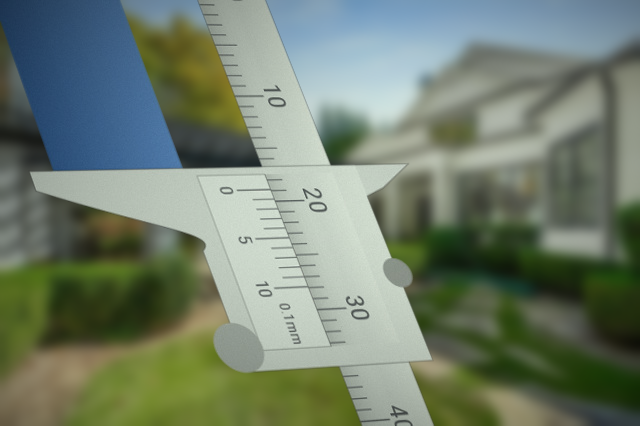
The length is 18.9,mm
